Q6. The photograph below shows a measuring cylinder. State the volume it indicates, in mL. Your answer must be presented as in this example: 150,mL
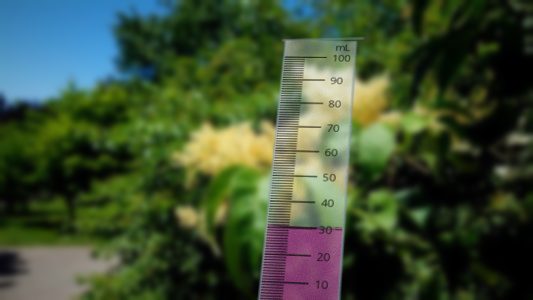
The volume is 30,mL
